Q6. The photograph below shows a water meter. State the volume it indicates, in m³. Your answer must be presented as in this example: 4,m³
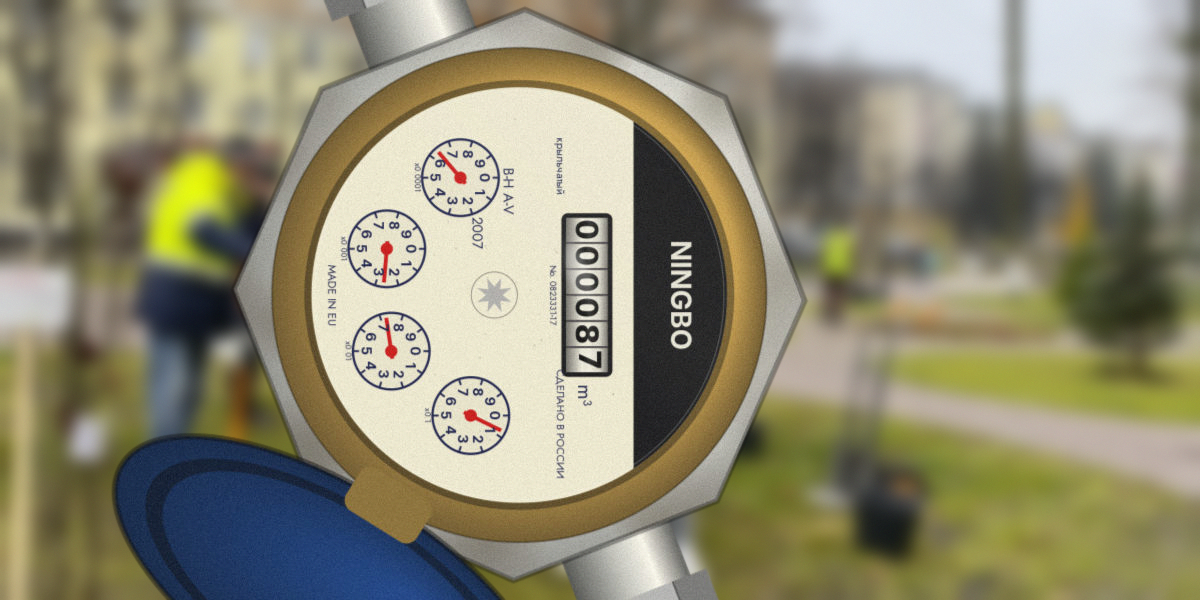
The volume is 87.0726,m³
